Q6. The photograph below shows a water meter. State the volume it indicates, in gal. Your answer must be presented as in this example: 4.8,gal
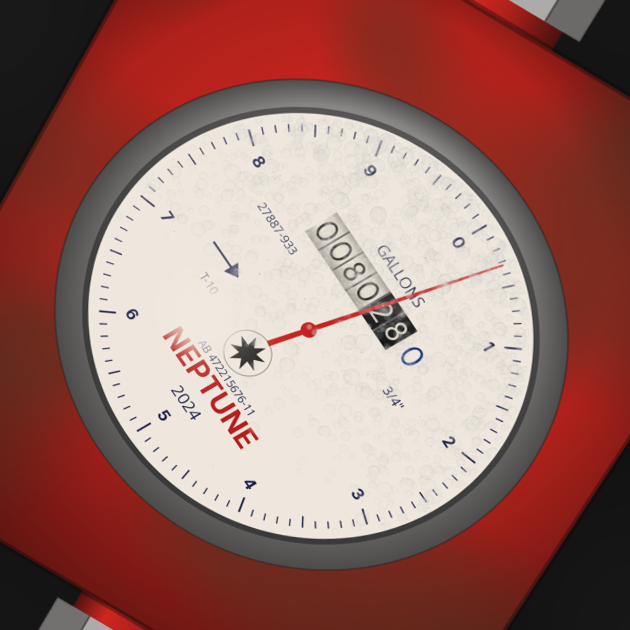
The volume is 80280.3,gal
